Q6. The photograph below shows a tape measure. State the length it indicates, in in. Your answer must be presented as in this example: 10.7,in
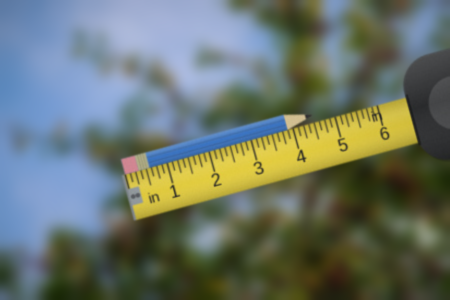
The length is 4.5,in
